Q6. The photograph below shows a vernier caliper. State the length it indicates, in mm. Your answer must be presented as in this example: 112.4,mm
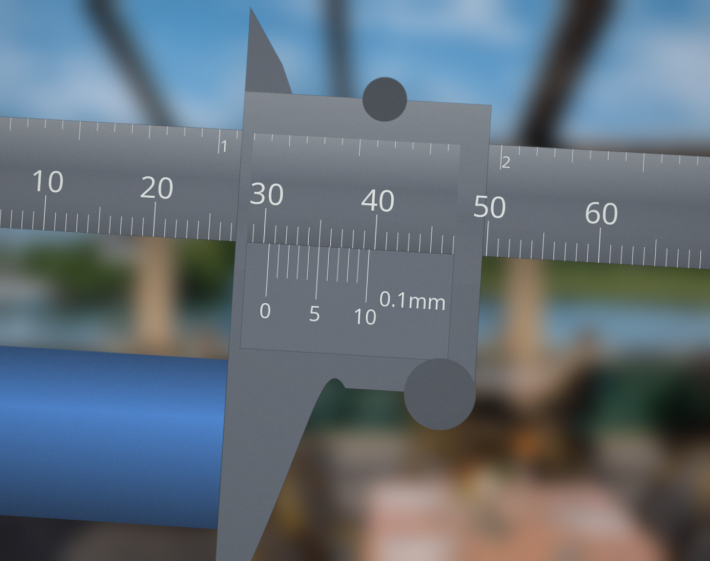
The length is 30.5,mm
